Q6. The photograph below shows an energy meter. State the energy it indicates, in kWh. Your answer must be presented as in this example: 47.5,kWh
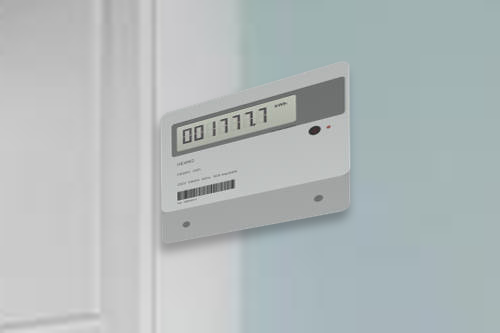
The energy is 1777.7,kWh
